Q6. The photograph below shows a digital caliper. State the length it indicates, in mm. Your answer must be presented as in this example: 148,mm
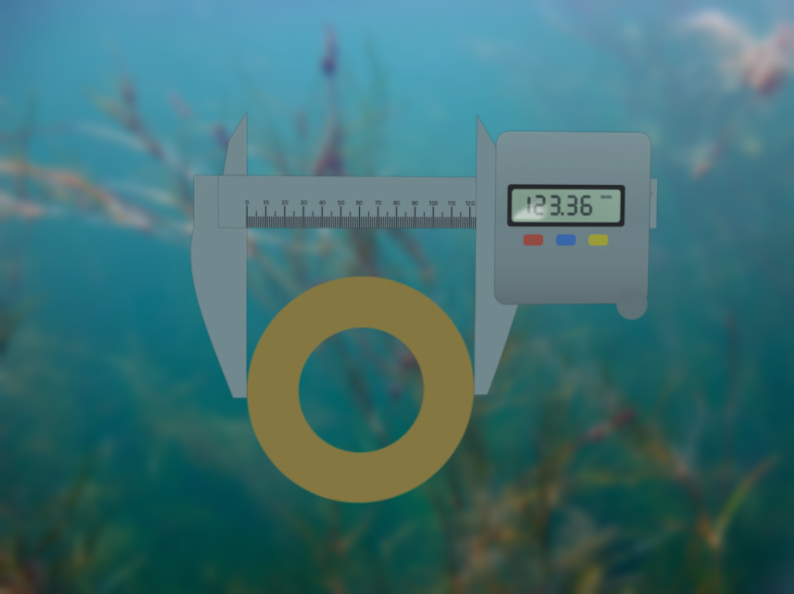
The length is 123.36,mm
